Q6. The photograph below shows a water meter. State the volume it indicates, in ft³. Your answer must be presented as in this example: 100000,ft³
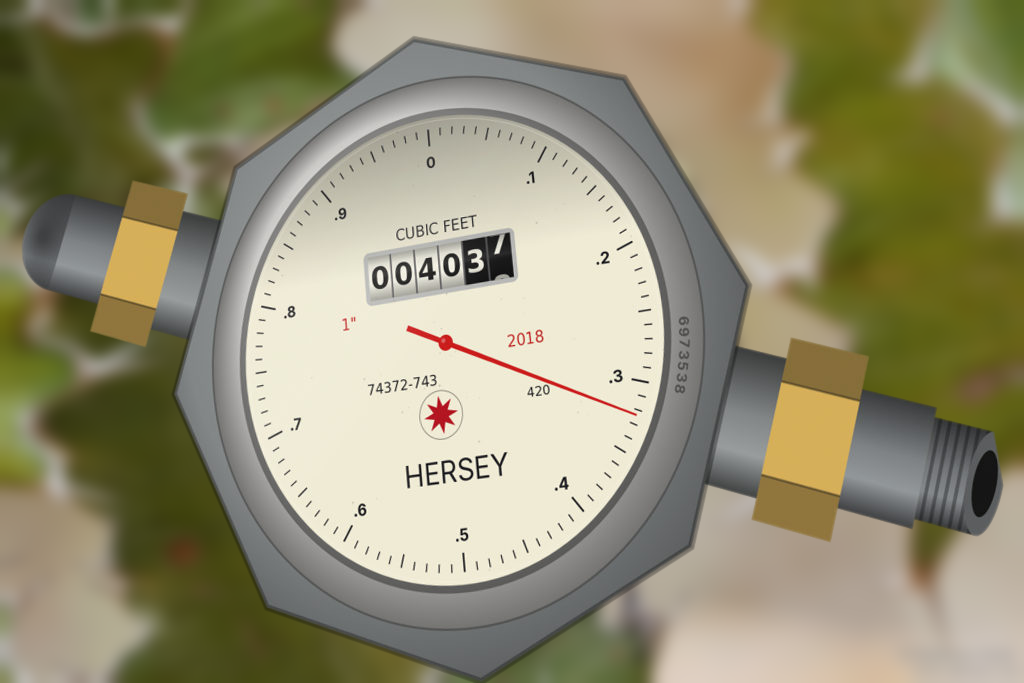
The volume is 4037.32,ft³
